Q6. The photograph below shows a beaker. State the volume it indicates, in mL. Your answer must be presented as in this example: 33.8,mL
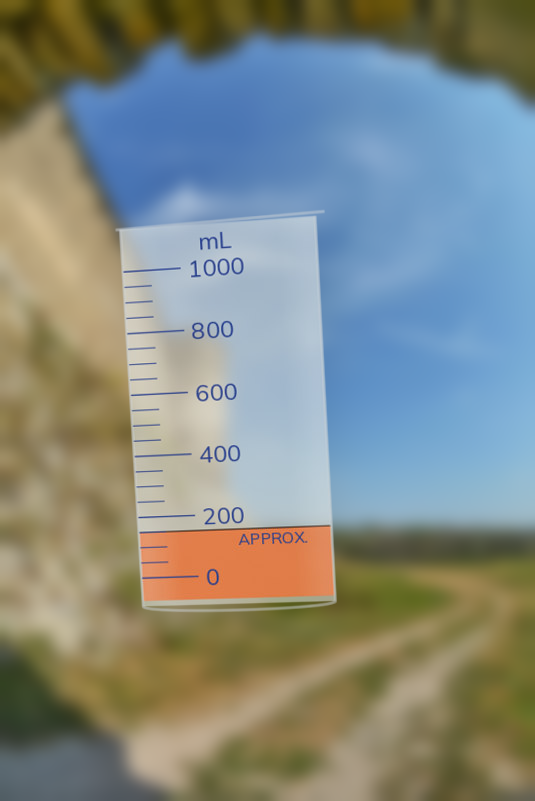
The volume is 150,mL
